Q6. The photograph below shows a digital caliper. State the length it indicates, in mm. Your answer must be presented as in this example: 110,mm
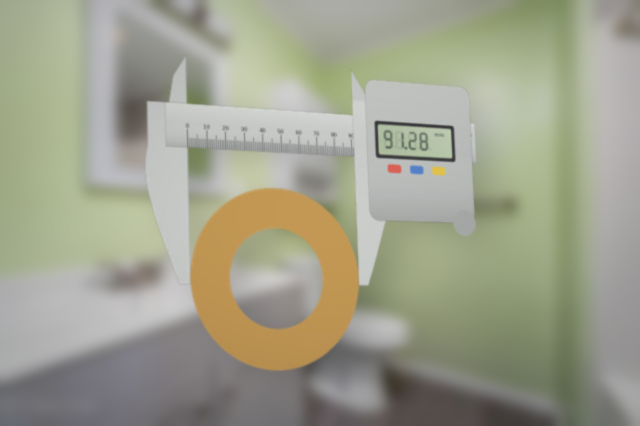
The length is 91.28,mm
